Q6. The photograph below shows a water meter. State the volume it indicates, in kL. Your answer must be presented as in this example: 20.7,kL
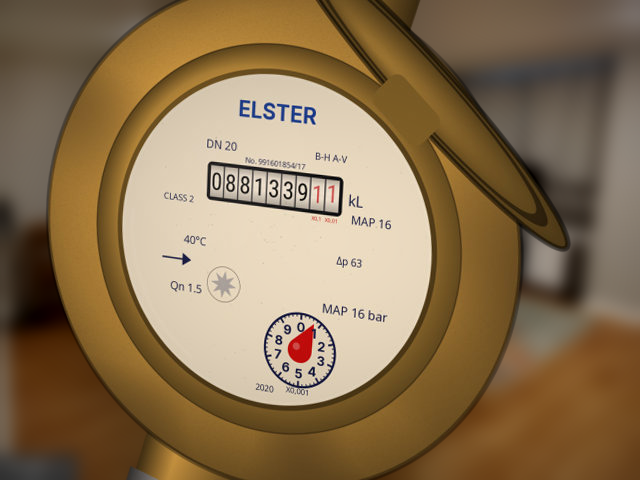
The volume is 881339.110,kL
